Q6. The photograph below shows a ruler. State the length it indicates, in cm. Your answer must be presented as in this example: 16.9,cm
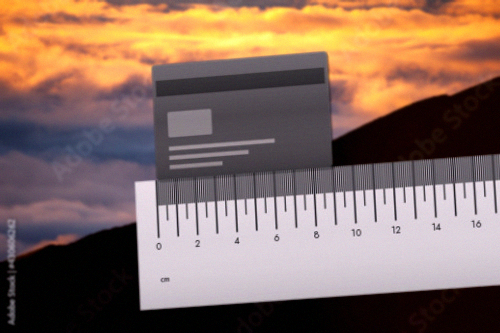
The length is 9,cm
